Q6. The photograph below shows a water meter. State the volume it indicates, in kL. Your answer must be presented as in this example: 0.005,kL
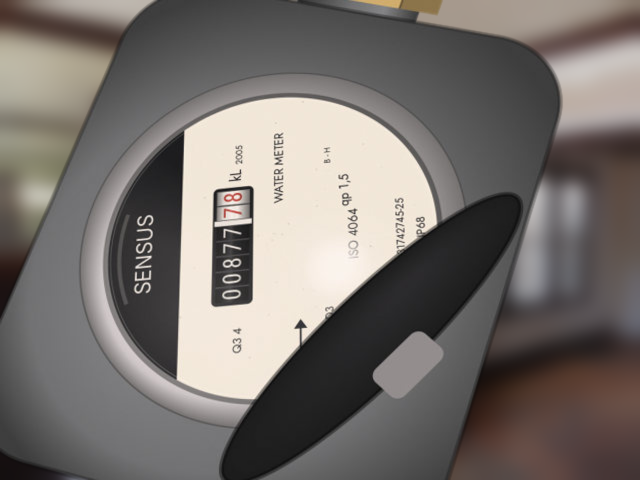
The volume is 877.78,kL
